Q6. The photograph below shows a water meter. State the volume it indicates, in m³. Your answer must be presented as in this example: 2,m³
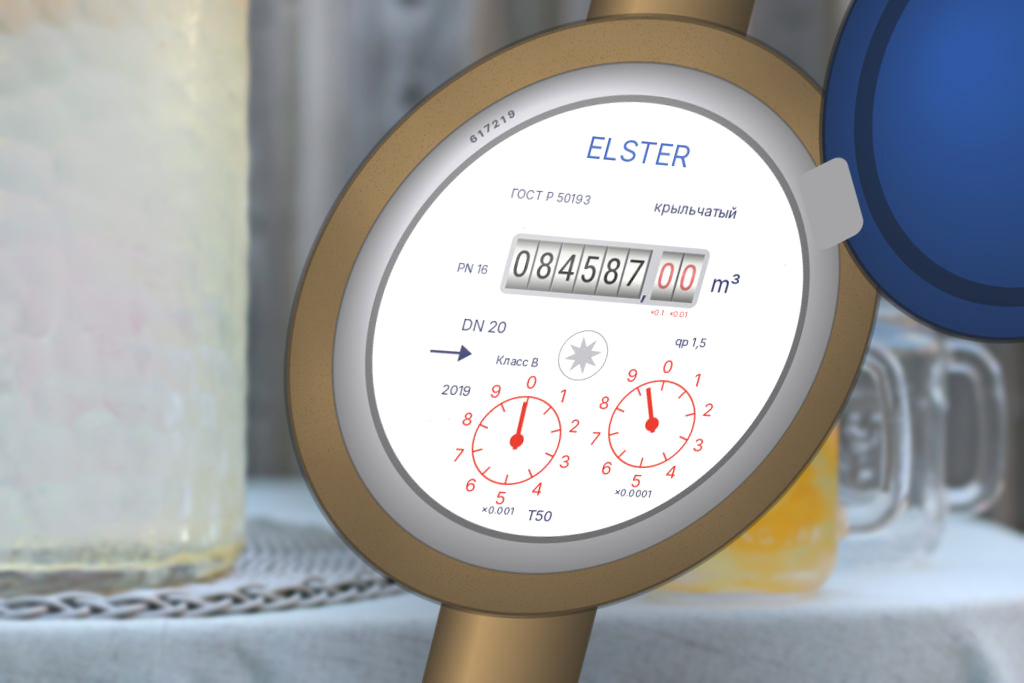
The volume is 84586.9999,m³
